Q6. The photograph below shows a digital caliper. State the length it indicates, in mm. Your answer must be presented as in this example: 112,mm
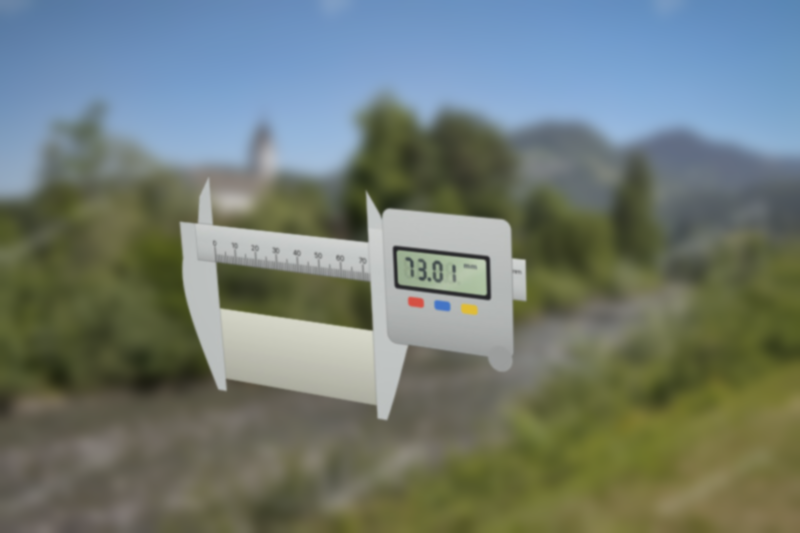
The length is 73.01,mm
